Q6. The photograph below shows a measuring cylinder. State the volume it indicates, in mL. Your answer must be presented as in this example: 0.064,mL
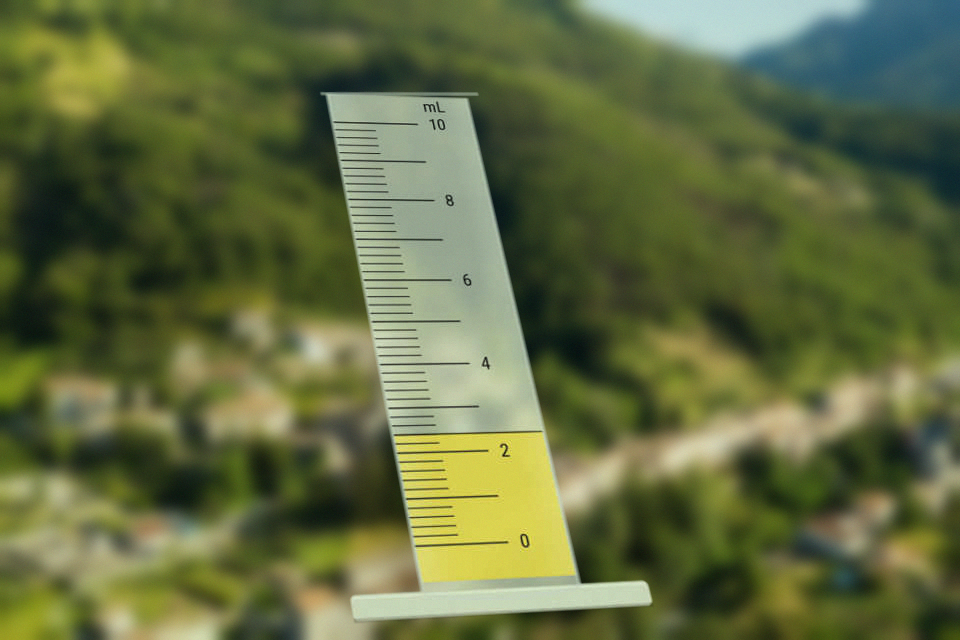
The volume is 2.4,mL
